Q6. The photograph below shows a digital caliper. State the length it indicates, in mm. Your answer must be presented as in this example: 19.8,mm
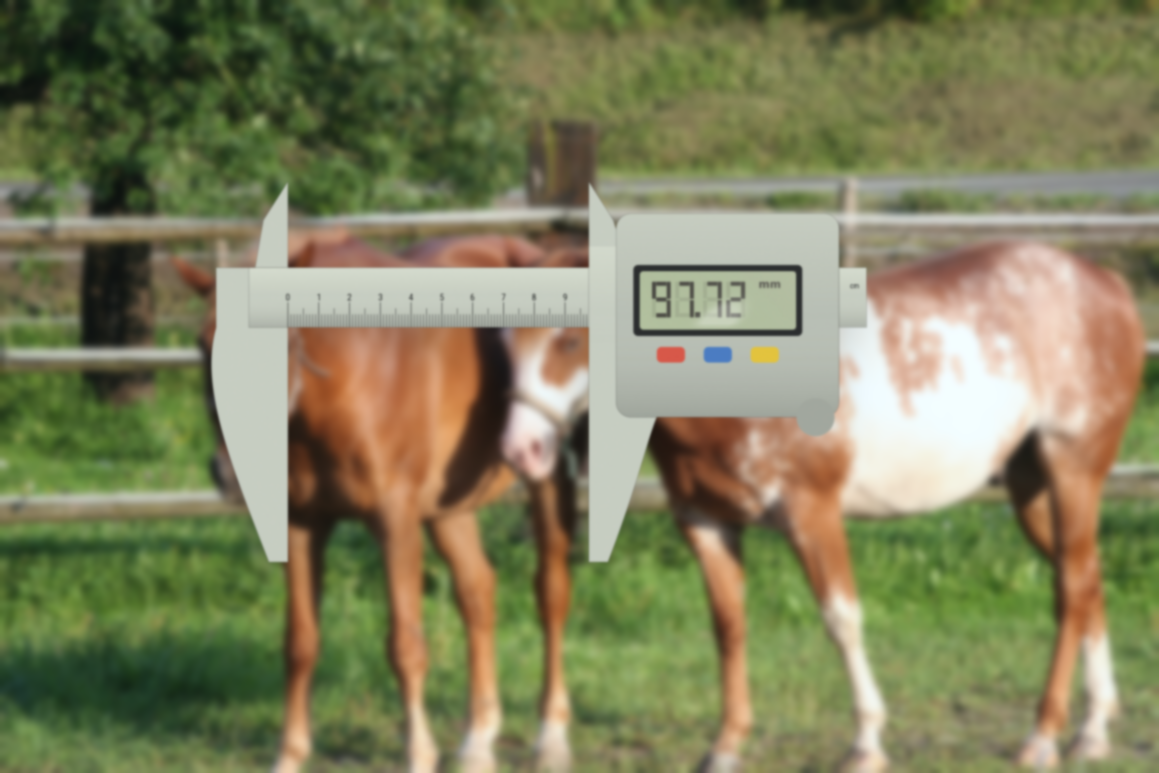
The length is 97.72,mm
